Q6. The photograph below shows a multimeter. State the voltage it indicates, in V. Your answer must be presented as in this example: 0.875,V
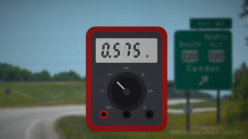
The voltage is 0.575,V
